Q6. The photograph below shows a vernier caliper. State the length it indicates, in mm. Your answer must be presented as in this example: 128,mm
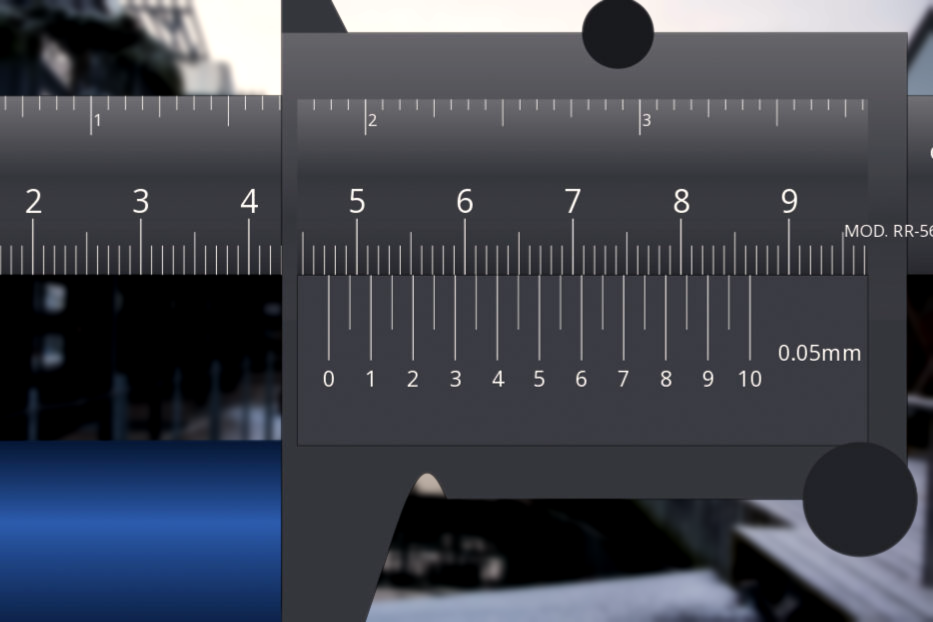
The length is 47.4,mm
